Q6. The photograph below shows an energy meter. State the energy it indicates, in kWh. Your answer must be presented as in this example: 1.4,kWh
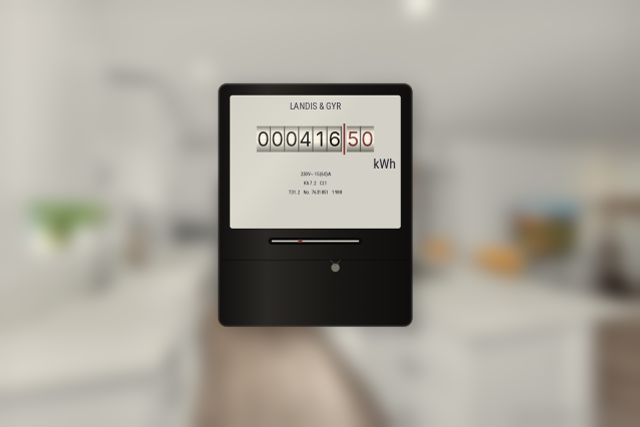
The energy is 416.50,kWh
